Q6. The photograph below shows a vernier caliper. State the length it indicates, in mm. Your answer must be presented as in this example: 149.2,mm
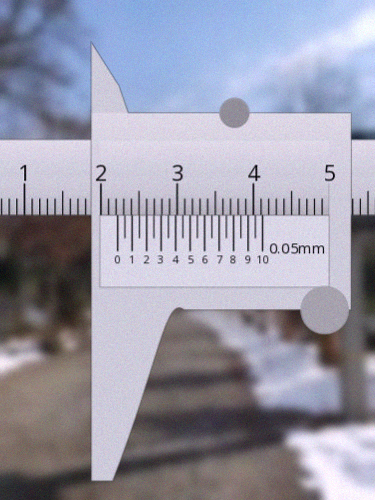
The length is 22.2,mm
